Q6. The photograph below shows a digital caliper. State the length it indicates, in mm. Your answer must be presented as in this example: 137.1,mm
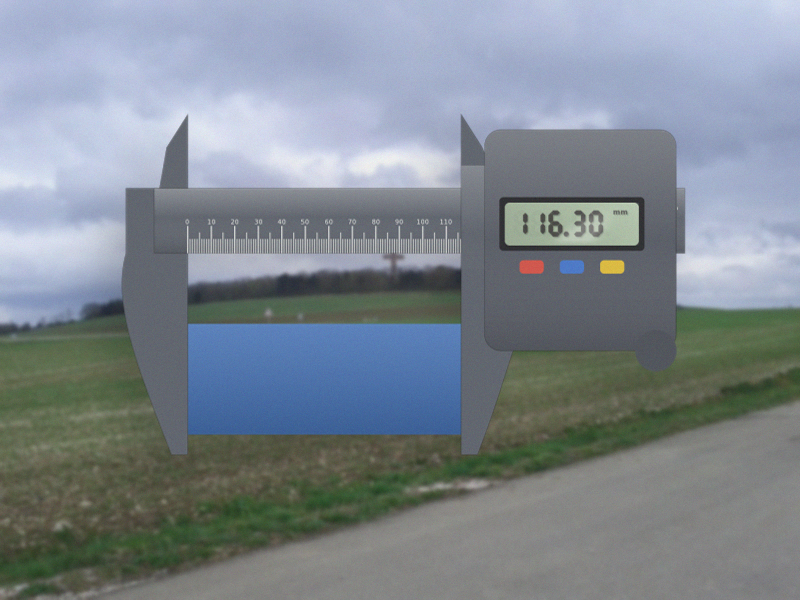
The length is 116.30,mm
